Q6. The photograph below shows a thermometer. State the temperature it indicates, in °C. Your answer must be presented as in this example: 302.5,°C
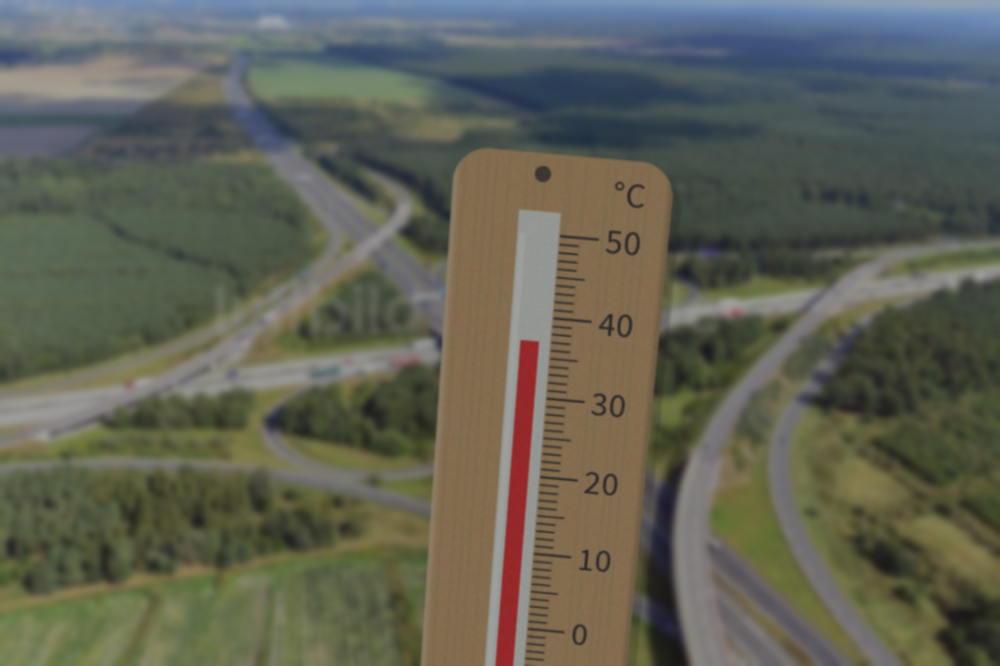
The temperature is 37,°C
